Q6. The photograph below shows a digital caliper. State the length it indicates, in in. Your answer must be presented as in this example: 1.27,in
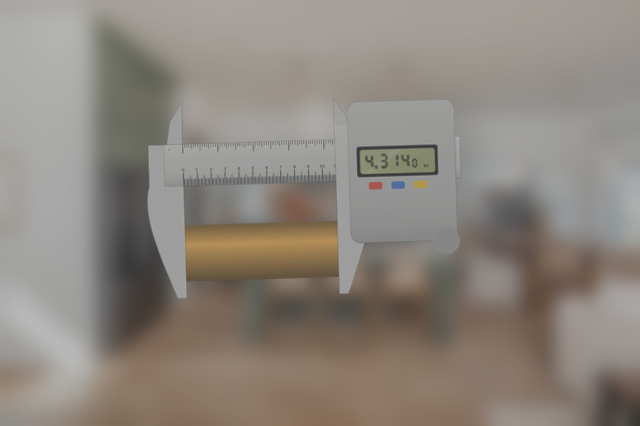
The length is 4.3140,in
